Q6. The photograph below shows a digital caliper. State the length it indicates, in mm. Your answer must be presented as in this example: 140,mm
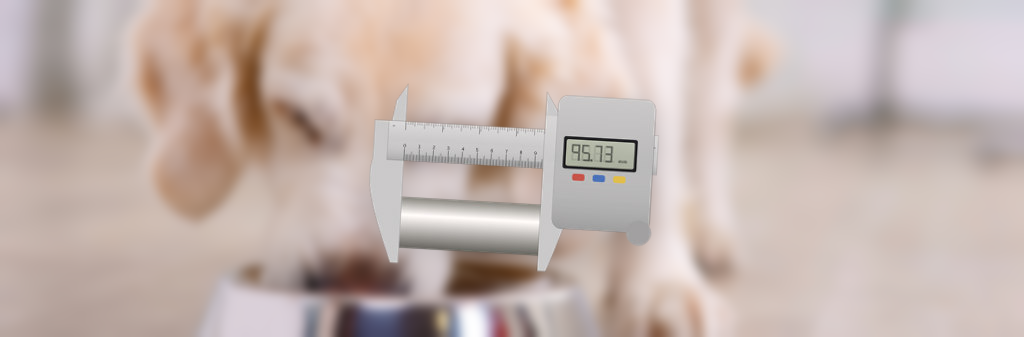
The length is 95.73,mm
